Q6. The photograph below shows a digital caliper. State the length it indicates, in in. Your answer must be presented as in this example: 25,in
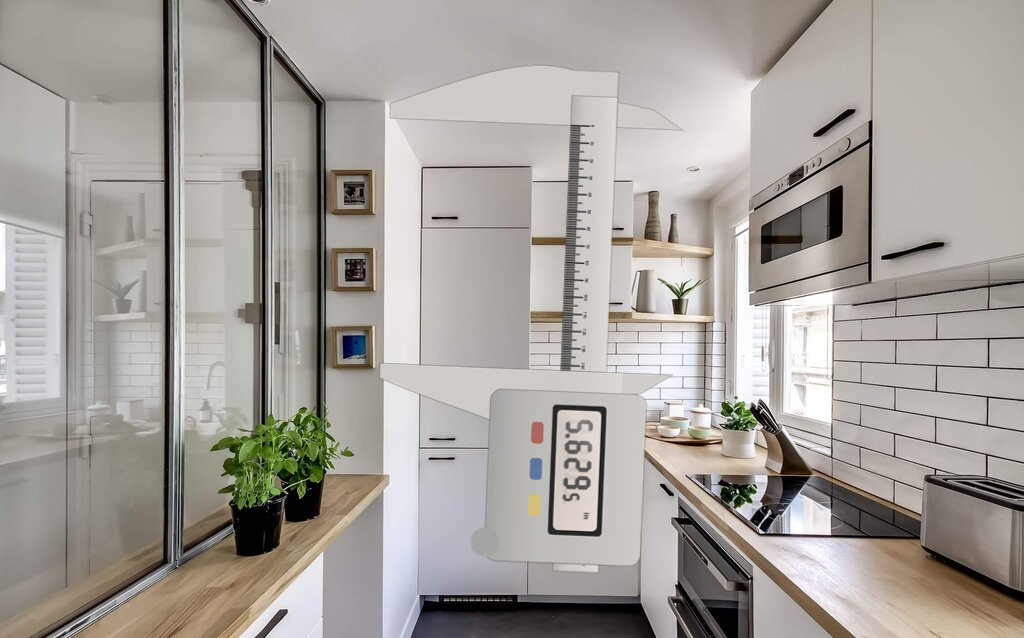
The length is 5.6295,in
